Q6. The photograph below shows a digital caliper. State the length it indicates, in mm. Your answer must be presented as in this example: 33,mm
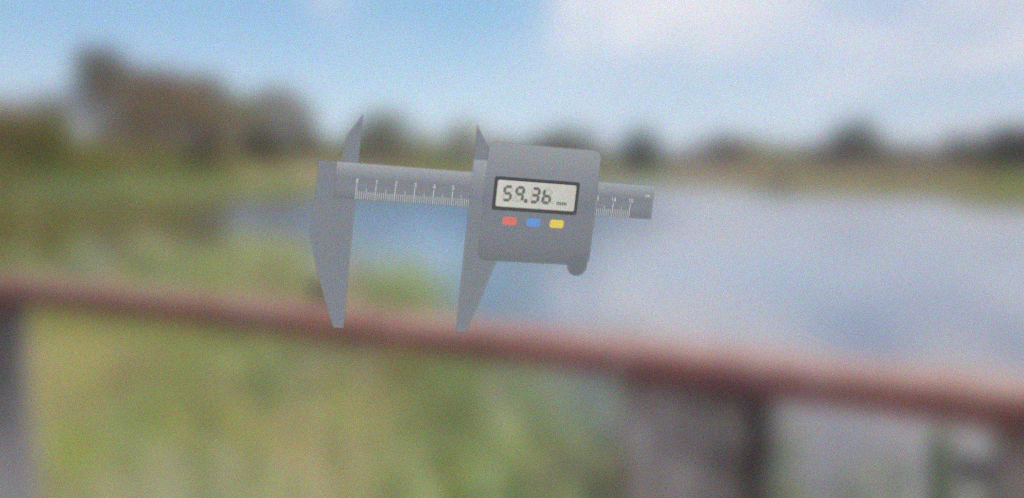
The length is 59.36,mm
